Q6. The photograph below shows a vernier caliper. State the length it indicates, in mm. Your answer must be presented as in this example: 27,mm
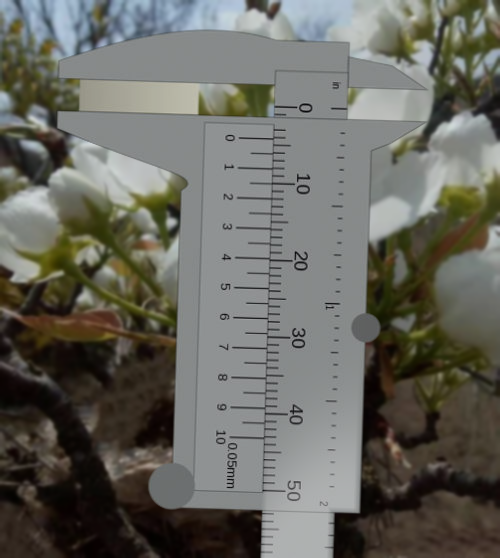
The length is 4.2,mm
